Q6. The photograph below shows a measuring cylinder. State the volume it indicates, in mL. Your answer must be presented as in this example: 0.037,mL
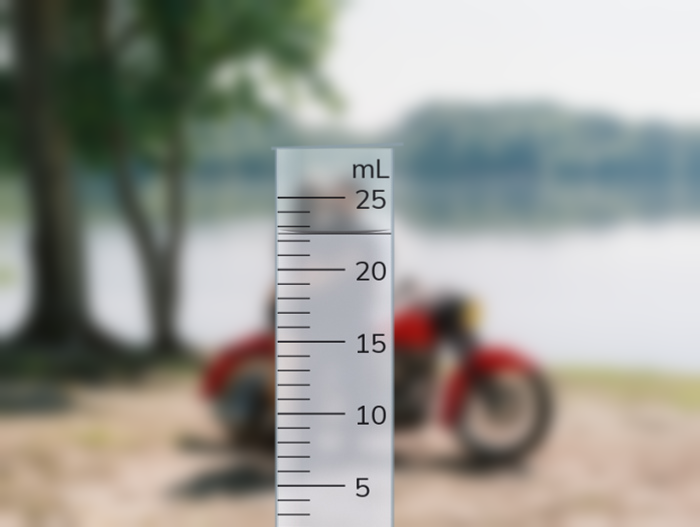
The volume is 22.5,mL
